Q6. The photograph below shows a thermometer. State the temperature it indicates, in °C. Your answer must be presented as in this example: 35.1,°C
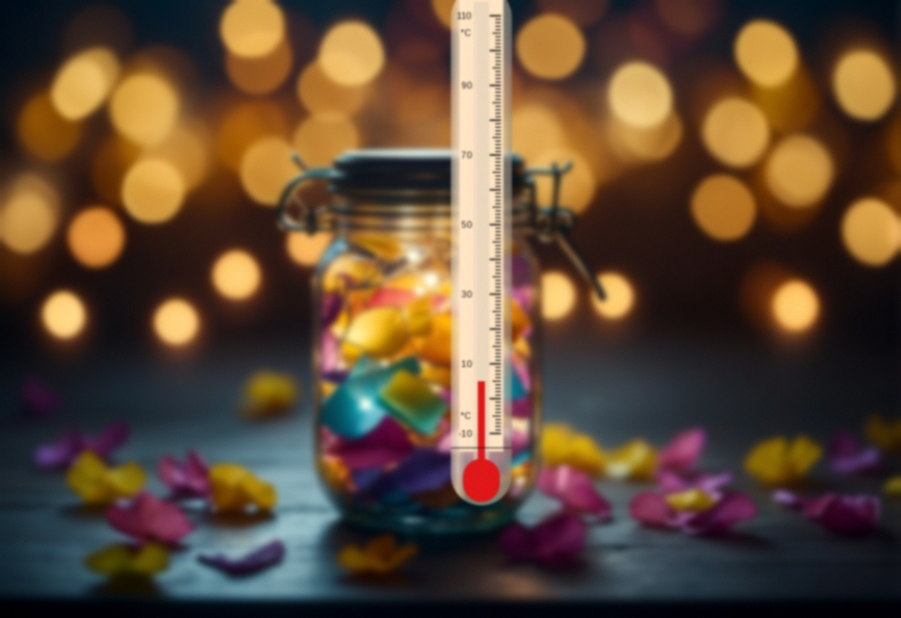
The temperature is 5,°C
